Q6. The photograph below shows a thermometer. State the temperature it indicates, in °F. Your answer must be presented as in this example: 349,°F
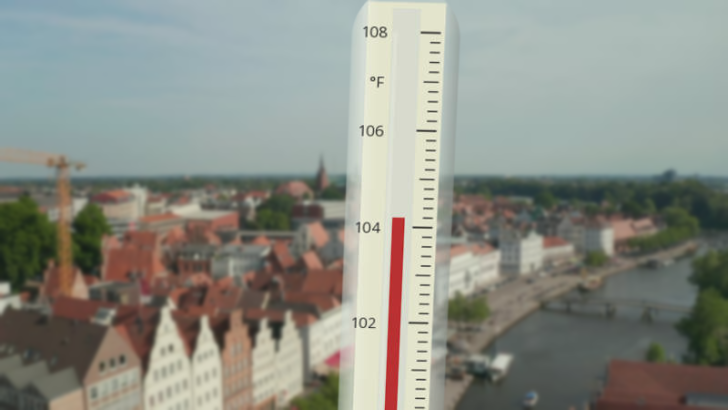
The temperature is 104.2,°F
